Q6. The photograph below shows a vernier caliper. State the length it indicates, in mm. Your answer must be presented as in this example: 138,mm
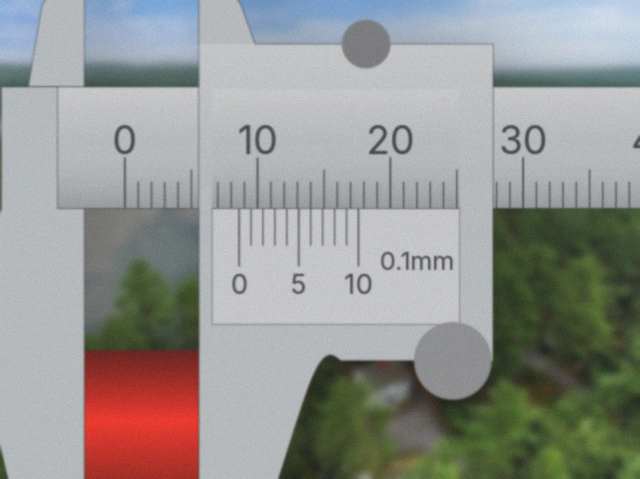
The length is 8.6,mm
